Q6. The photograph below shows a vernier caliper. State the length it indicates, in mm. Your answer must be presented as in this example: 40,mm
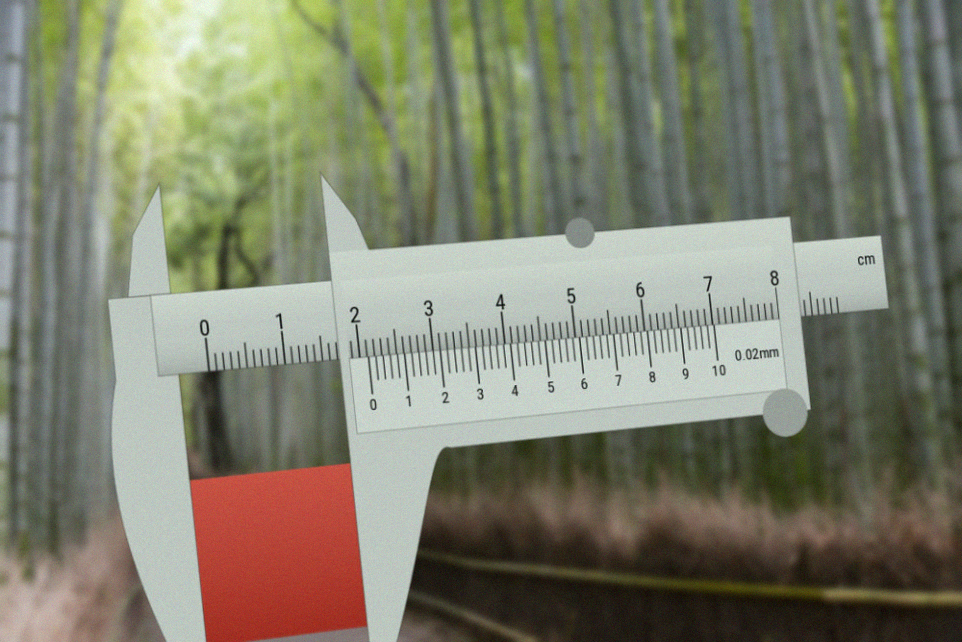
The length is 21.2,mm
